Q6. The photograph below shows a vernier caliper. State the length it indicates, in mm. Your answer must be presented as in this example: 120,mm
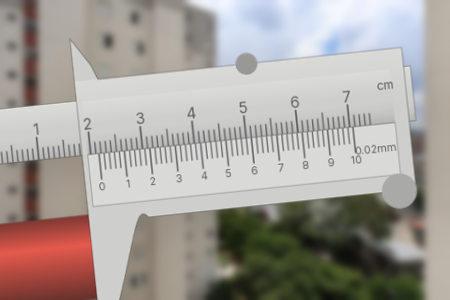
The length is 21.6,mm
